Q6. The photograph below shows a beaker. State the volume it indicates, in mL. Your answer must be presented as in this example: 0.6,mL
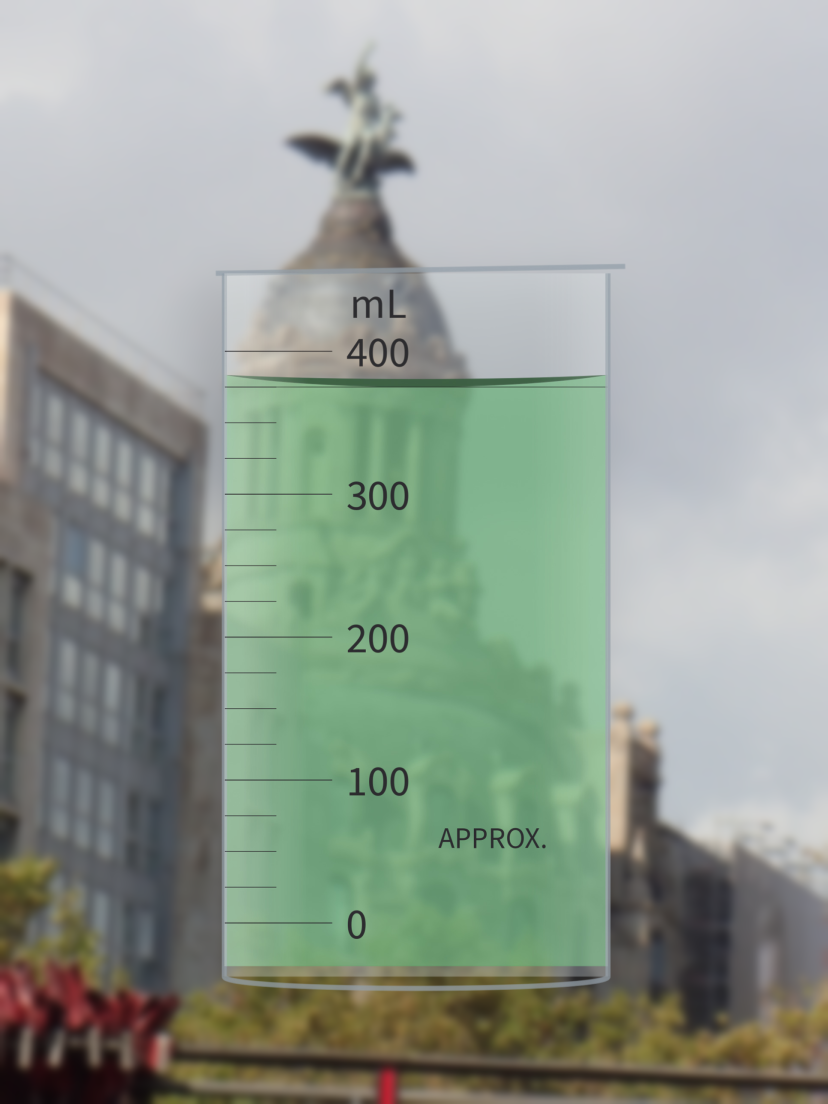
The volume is 375,mL
